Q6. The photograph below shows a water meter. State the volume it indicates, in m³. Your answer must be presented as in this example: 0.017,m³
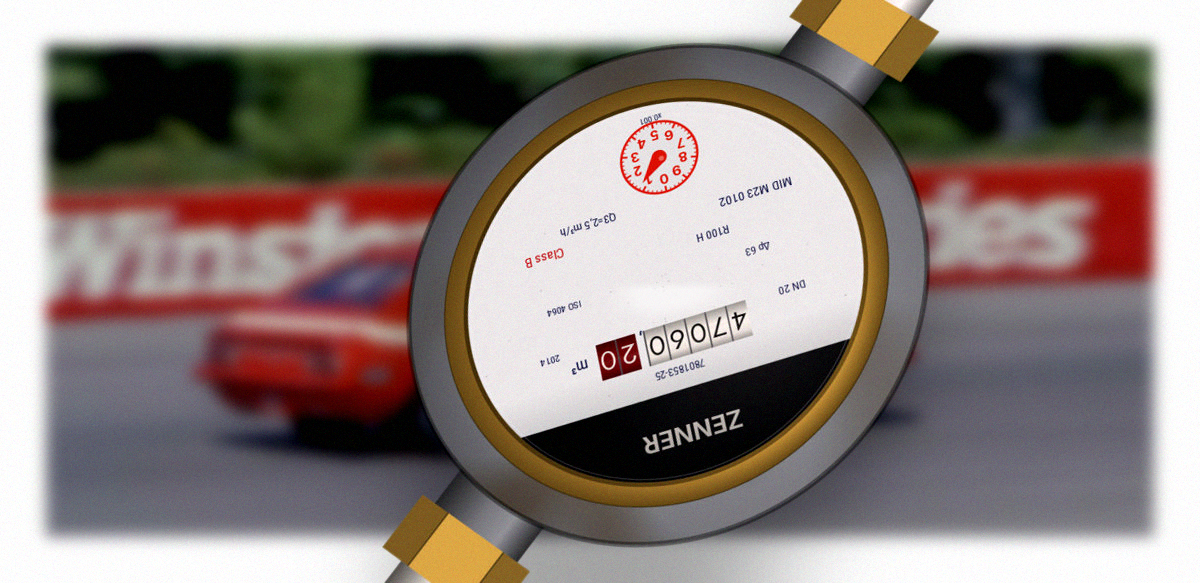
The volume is 47060.201,m³
